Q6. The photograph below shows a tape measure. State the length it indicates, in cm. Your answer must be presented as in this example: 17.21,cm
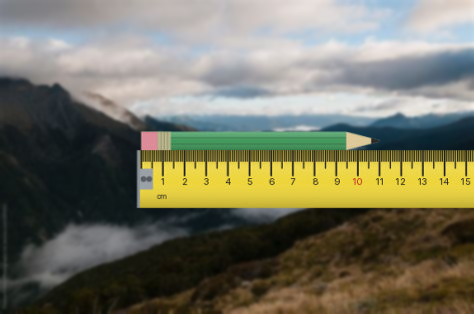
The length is 11,cm
